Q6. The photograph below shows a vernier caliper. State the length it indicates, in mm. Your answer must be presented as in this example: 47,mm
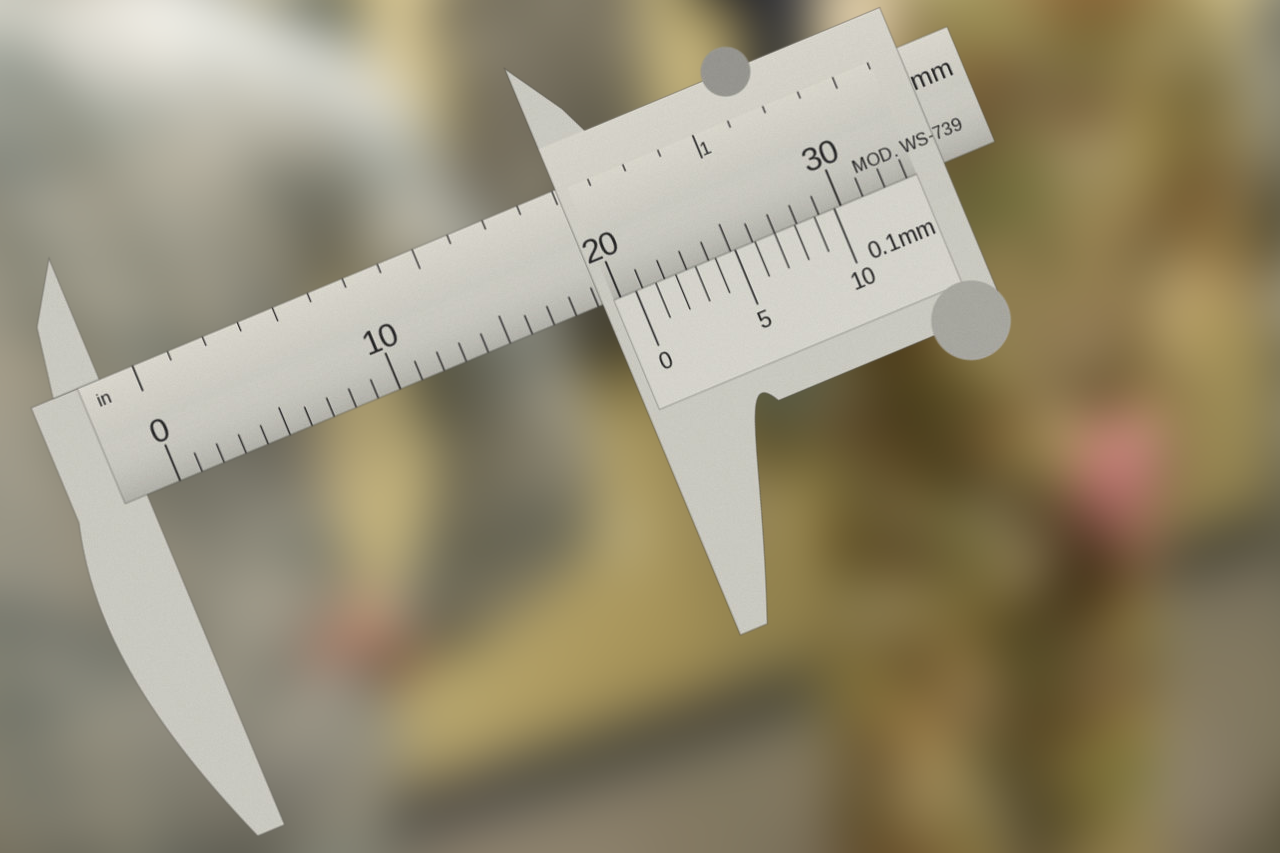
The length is 20.7,mm
